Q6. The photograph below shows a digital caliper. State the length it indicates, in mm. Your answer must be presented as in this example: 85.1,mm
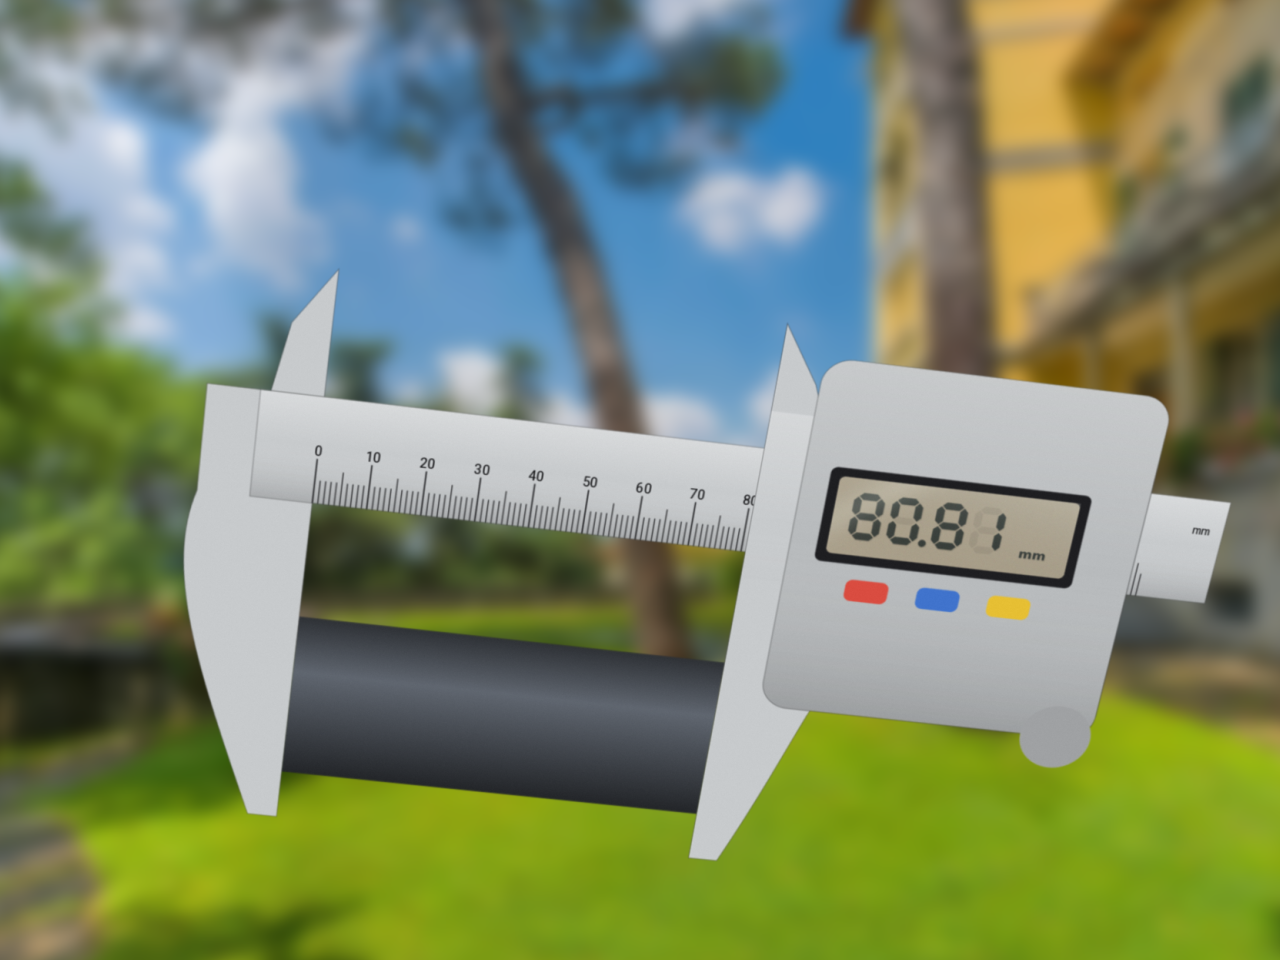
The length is 80.81,mm
